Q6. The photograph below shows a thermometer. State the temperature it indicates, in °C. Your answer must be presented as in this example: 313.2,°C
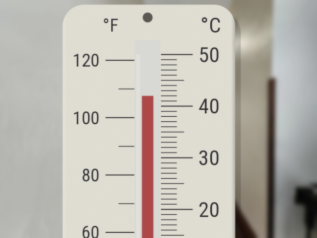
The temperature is 42,°C
